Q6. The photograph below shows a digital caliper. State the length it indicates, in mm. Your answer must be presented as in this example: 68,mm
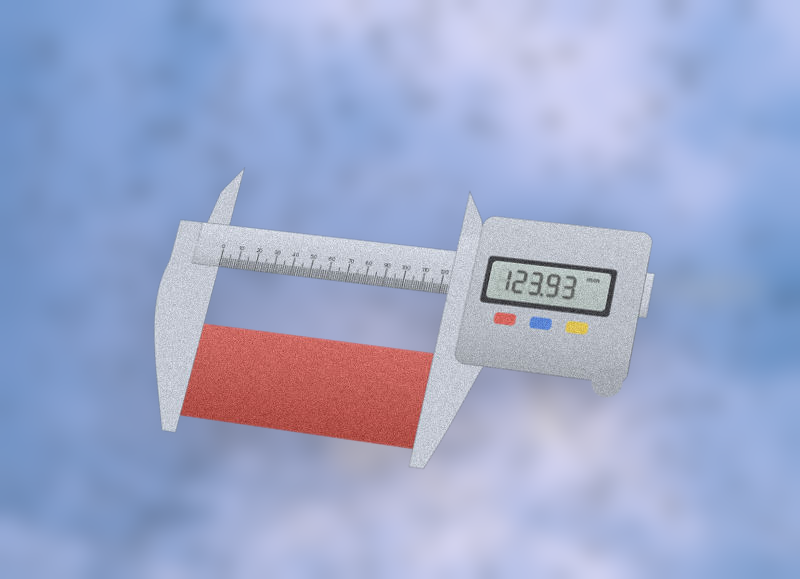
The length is 123.93,mm
